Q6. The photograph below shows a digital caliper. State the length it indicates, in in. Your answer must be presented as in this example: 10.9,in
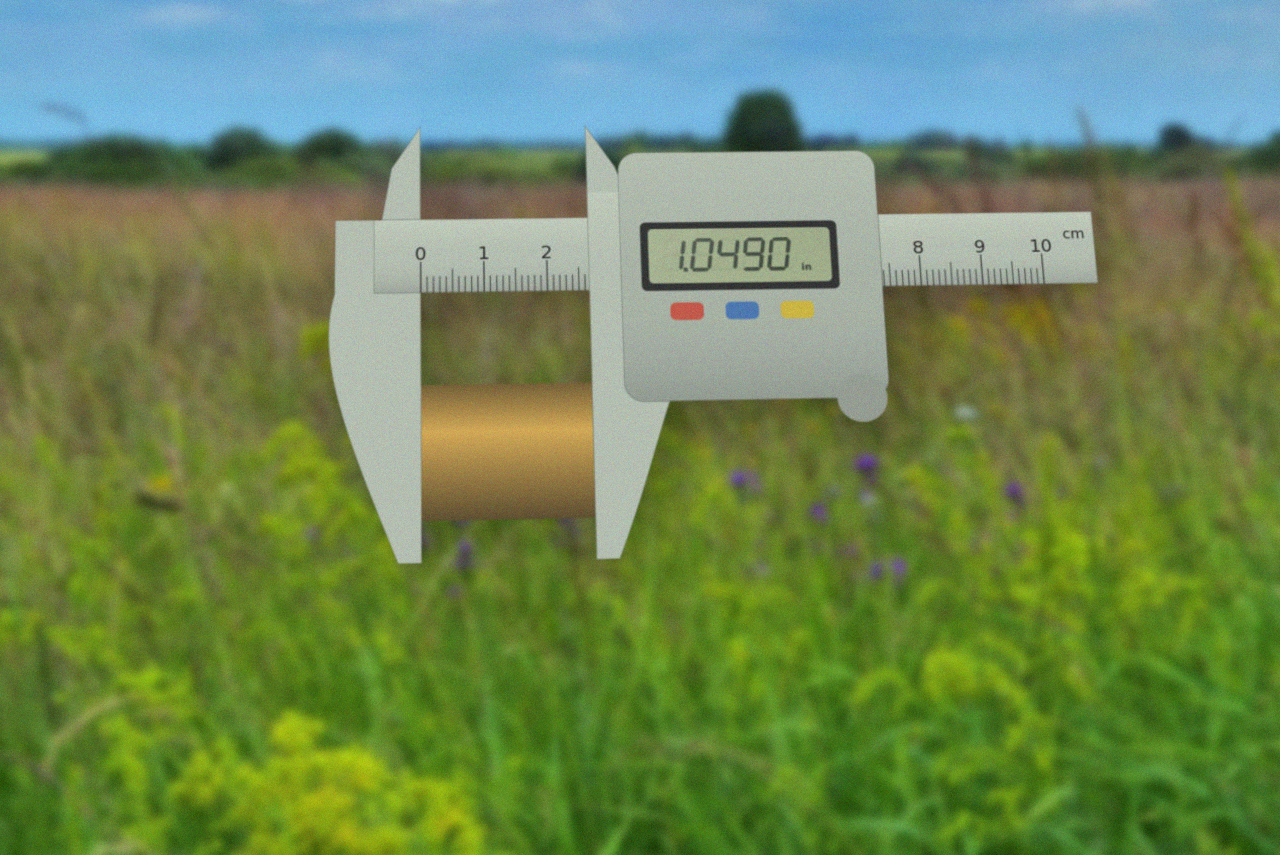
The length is 1.0490,in
